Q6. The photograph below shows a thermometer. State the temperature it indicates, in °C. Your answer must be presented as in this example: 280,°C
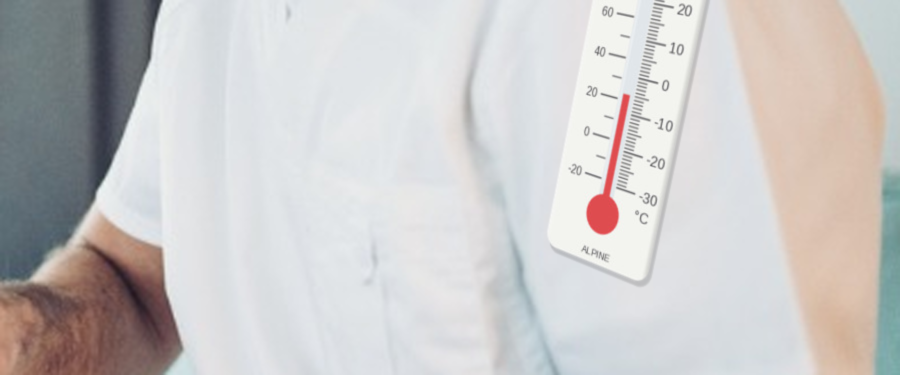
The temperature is -5,°C
